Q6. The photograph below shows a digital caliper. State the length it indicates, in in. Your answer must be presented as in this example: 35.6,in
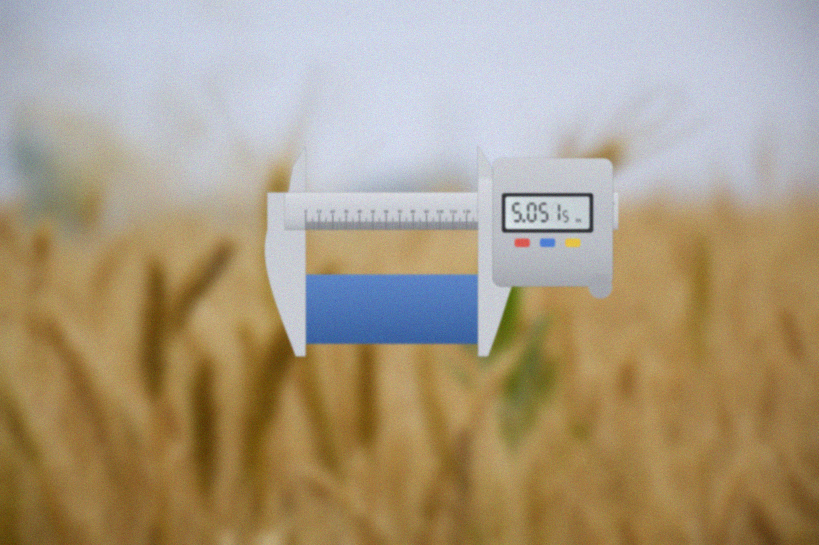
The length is 5.0515,in
